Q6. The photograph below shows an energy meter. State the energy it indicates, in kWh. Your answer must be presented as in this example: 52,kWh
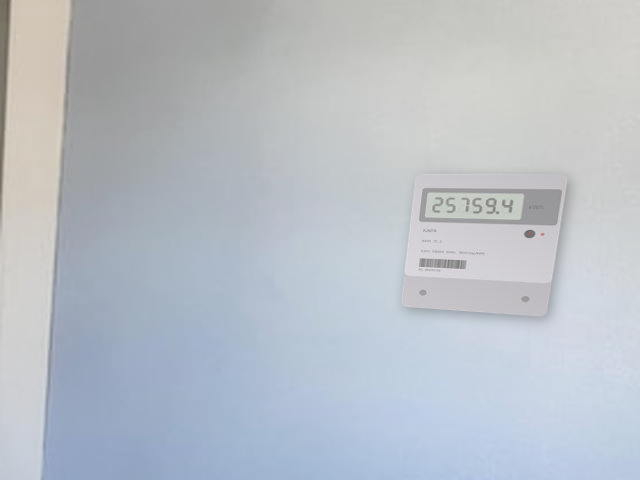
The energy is 25759.4,kWh
